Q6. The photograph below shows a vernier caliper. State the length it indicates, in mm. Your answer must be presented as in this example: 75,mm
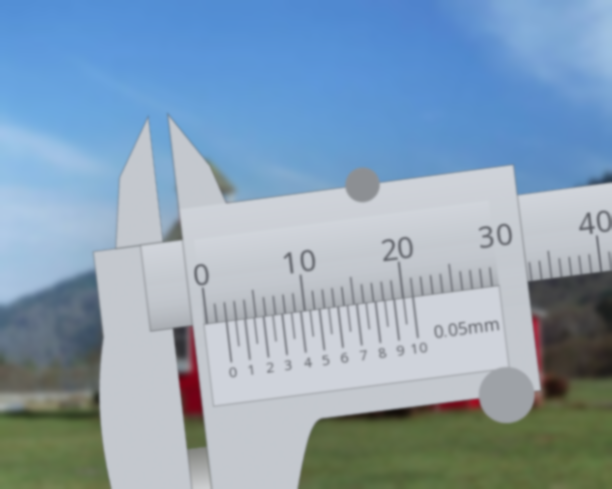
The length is 2.0,mm
